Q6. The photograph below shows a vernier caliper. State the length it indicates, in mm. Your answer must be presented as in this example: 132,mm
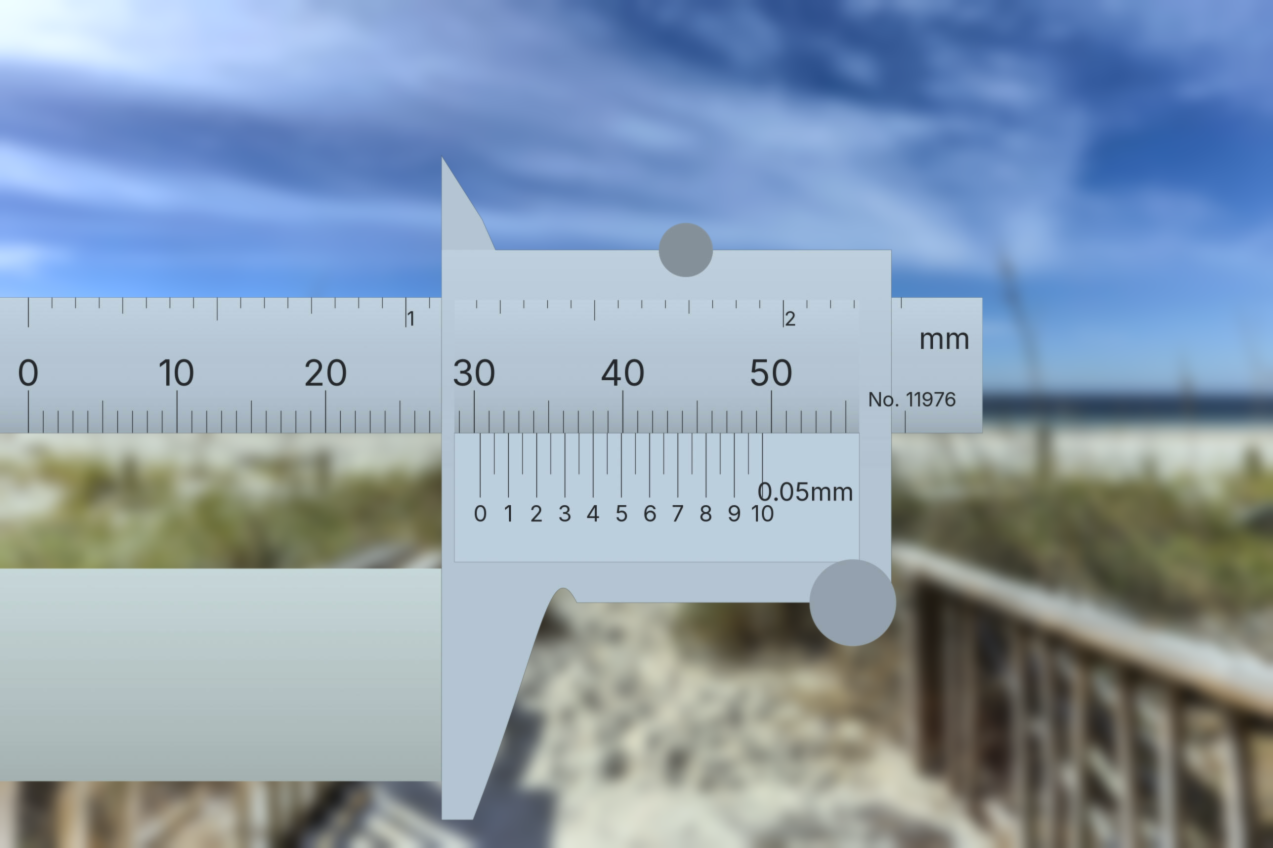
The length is 30.4,mm
